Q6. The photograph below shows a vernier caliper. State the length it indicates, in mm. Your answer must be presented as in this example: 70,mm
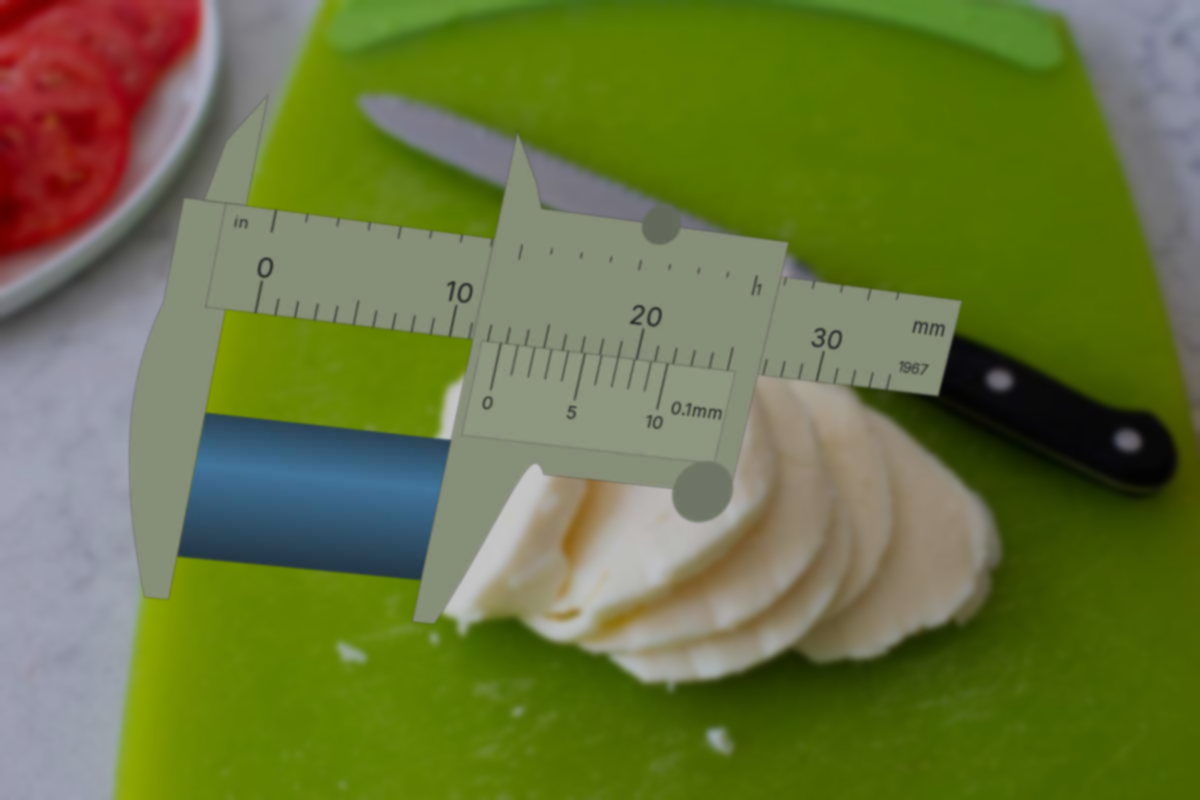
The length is 12.7,mm
